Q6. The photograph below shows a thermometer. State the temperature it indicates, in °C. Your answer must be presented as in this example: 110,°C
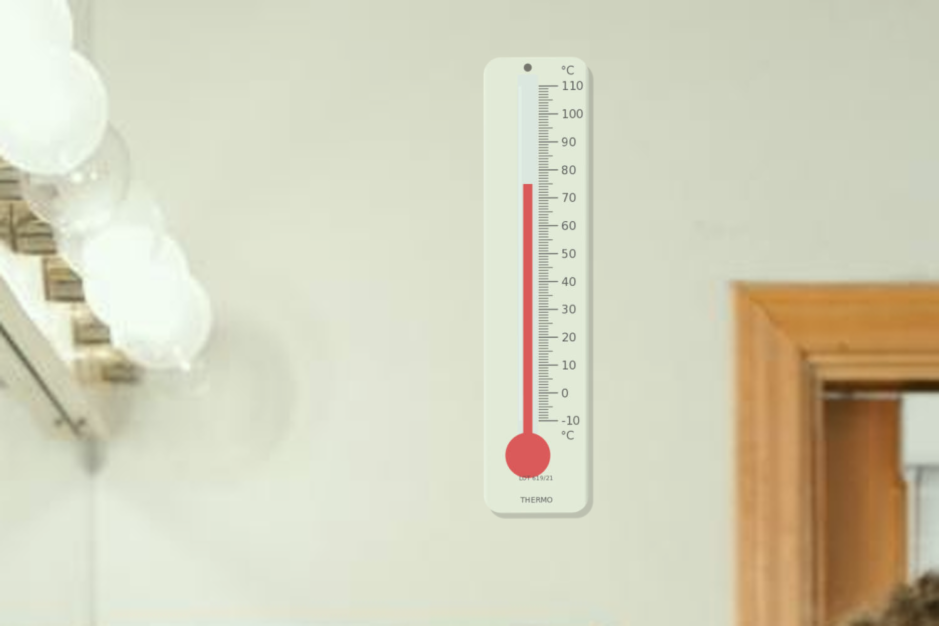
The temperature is 75,°C
